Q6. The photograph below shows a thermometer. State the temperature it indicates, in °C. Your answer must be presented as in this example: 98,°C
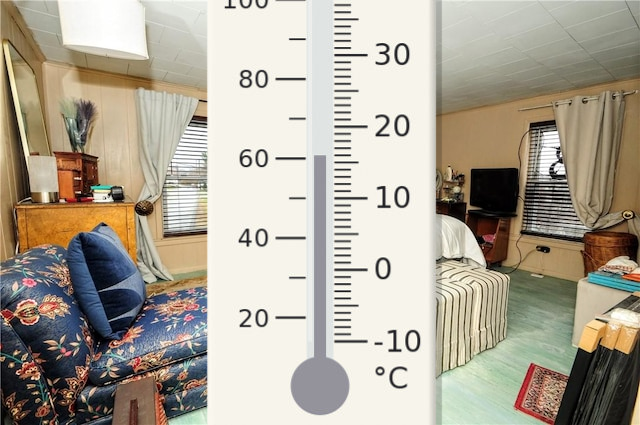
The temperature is 16,°C
